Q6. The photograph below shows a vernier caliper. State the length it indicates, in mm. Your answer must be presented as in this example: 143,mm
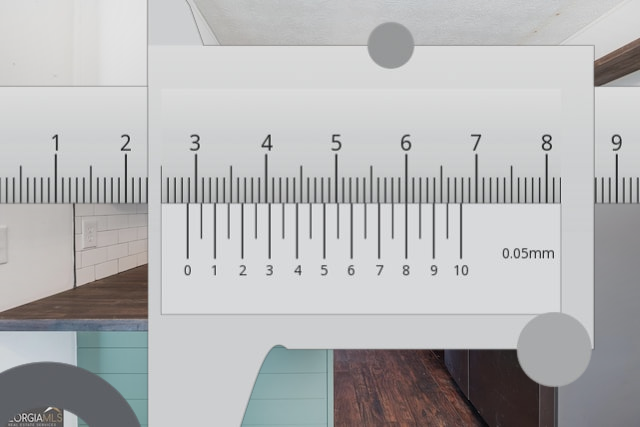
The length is 28.8,mm
